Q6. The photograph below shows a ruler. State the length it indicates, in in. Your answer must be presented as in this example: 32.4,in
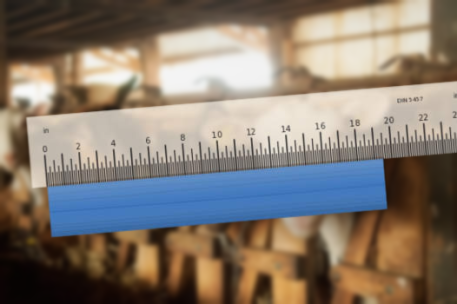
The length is 19.5,in
